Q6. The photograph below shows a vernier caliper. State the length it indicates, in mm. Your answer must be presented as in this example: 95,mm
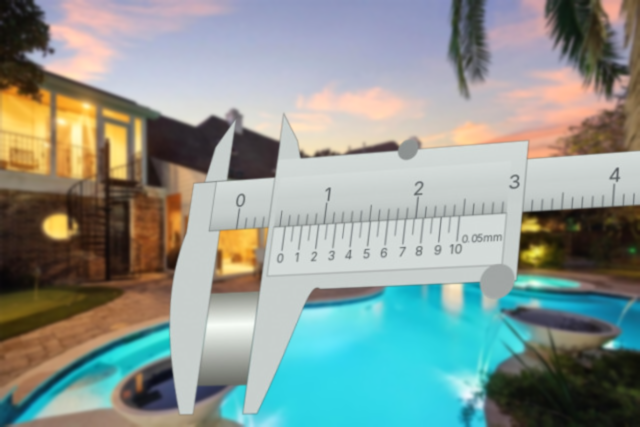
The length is 5.6,mm
